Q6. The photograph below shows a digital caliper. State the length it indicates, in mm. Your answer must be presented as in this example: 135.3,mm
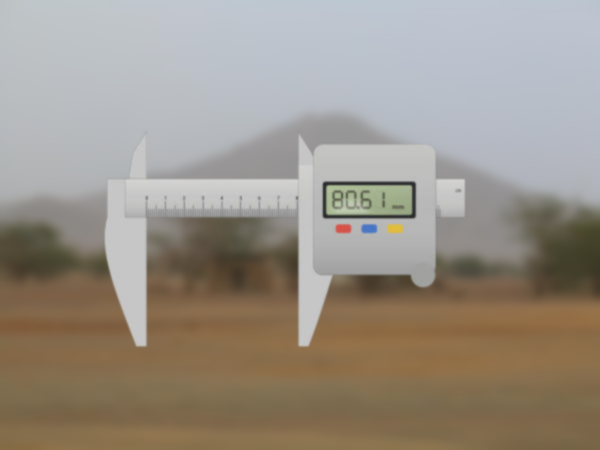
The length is 80.61,mm
